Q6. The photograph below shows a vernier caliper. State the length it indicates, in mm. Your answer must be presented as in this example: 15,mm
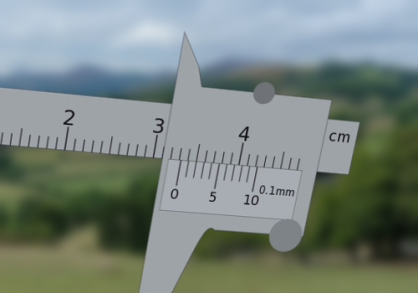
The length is 33.2,mm
